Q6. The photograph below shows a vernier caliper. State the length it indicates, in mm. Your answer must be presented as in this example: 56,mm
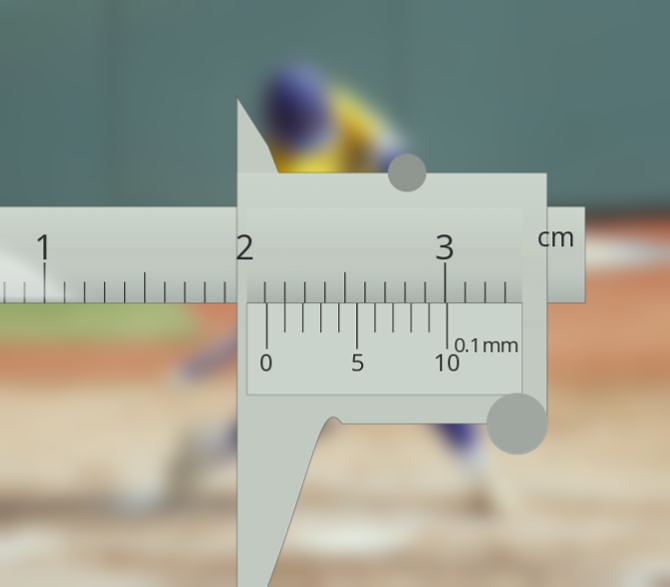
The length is 21.1,mm
